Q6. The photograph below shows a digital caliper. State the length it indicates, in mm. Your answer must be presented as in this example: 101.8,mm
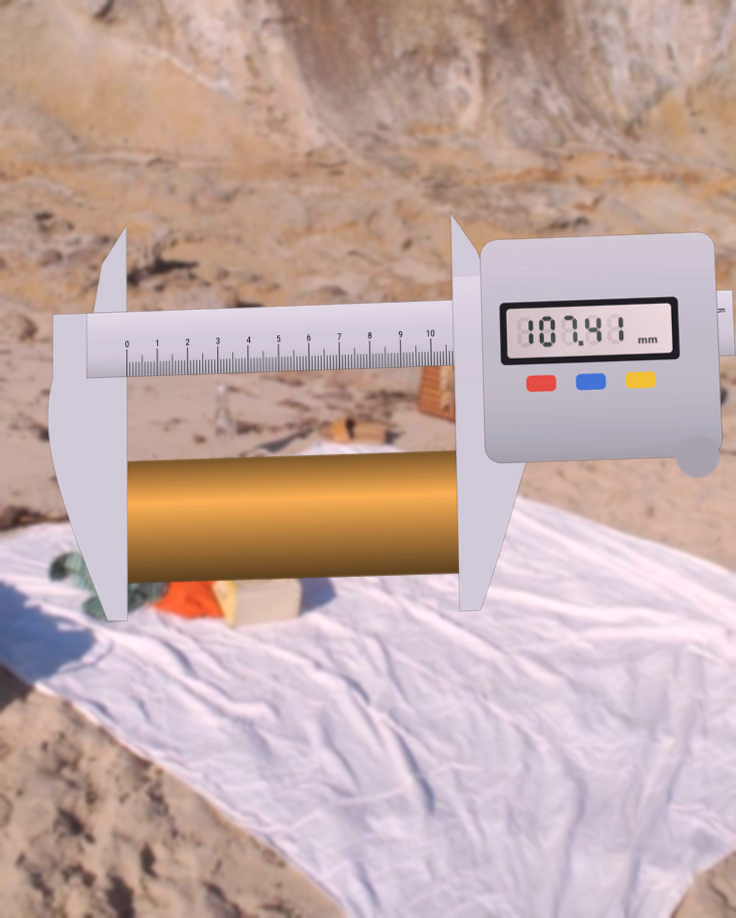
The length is 107.41,mm
